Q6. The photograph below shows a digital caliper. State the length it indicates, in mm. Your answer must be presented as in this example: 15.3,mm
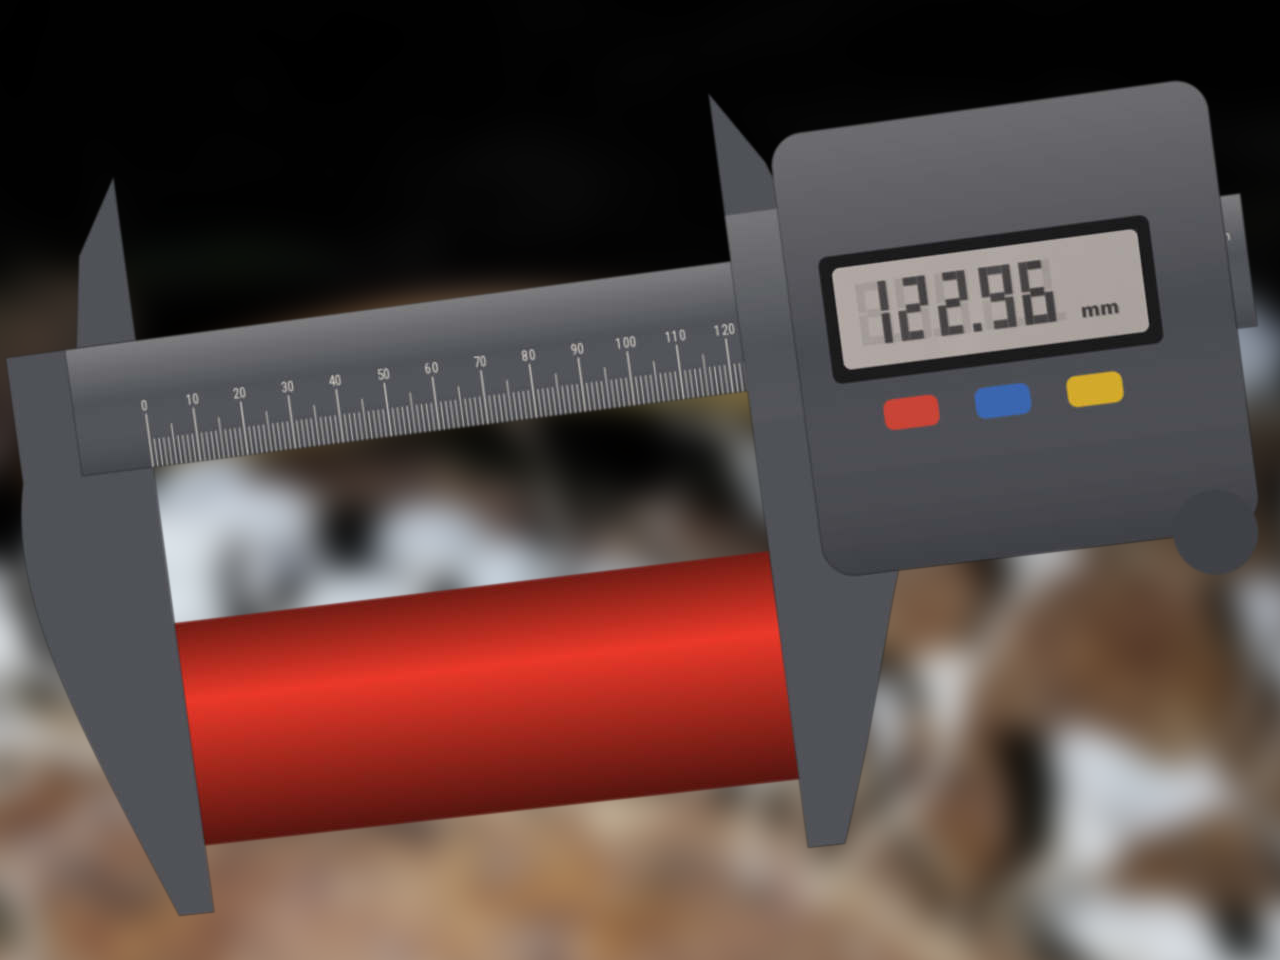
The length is 122.96,mm
